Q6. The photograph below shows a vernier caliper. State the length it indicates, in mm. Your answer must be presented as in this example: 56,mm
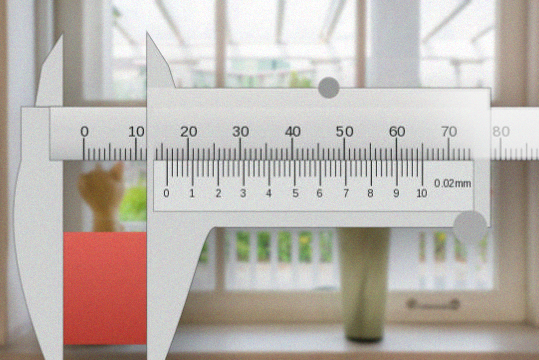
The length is 16.0,mm
